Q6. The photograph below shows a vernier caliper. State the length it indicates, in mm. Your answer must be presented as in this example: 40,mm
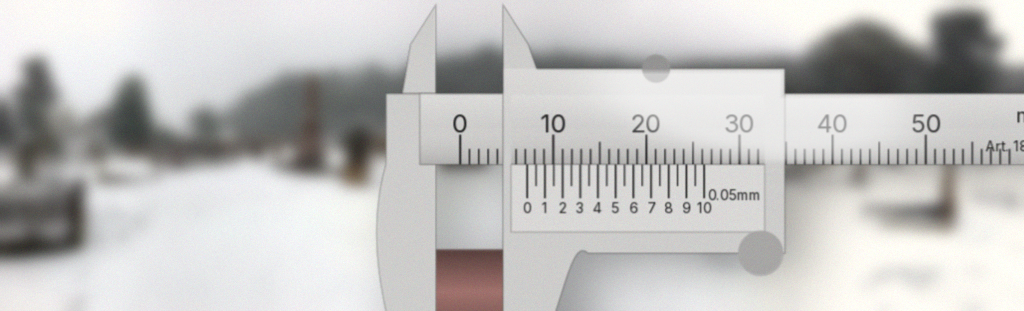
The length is 7.2,mm
